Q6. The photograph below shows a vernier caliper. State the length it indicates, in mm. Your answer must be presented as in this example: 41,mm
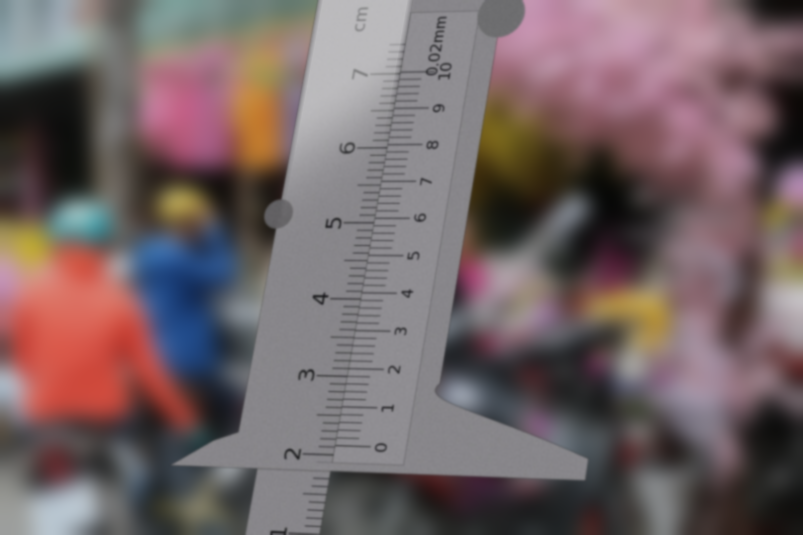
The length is 21.2,mm
